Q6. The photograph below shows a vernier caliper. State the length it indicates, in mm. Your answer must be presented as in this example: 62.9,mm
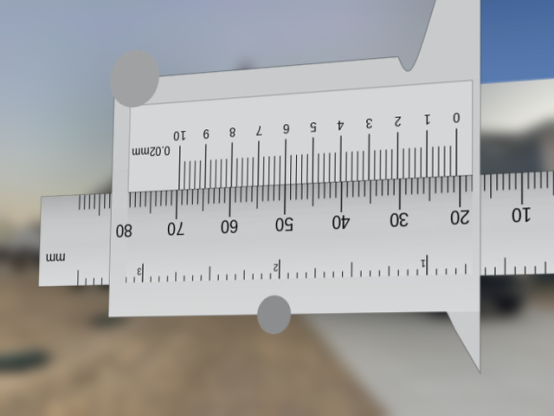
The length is 20.6,mm
